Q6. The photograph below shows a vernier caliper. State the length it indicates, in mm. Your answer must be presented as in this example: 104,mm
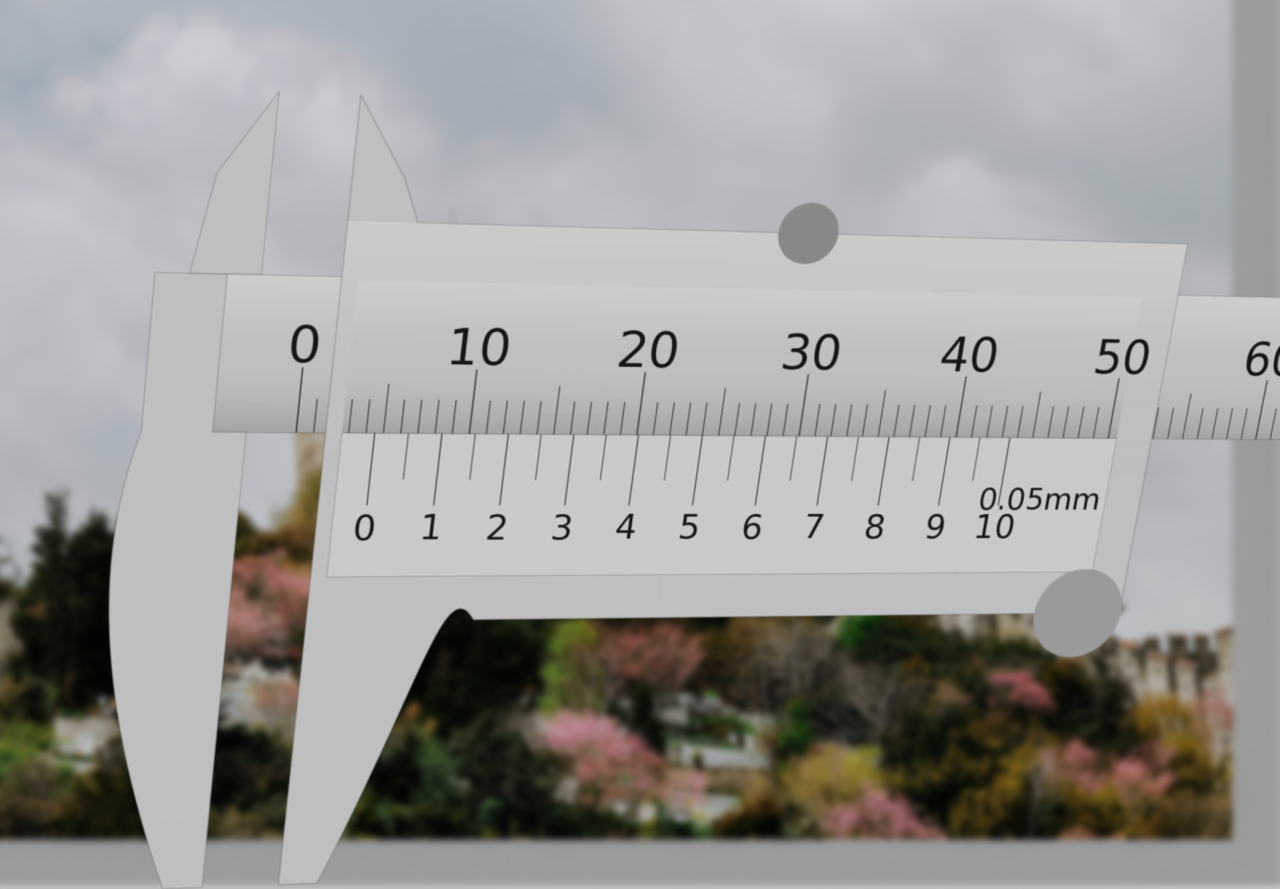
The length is 4.5,mm
